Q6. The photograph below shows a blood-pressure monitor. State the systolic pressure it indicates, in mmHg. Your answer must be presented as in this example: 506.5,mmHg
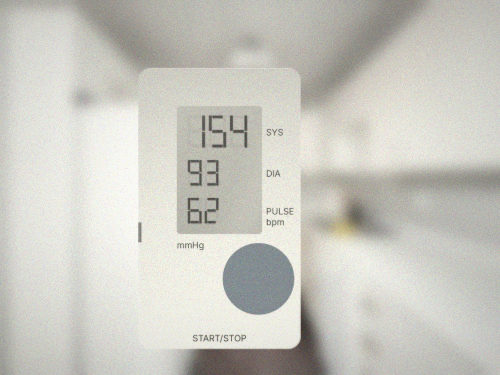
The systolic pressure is 154,mmHg
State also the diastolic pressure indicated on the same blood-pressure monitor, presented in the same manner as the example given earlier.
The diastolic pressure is 93,mmHg
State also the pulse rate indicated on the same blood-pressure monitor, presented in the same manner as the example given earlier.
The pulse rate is 62,bpm
